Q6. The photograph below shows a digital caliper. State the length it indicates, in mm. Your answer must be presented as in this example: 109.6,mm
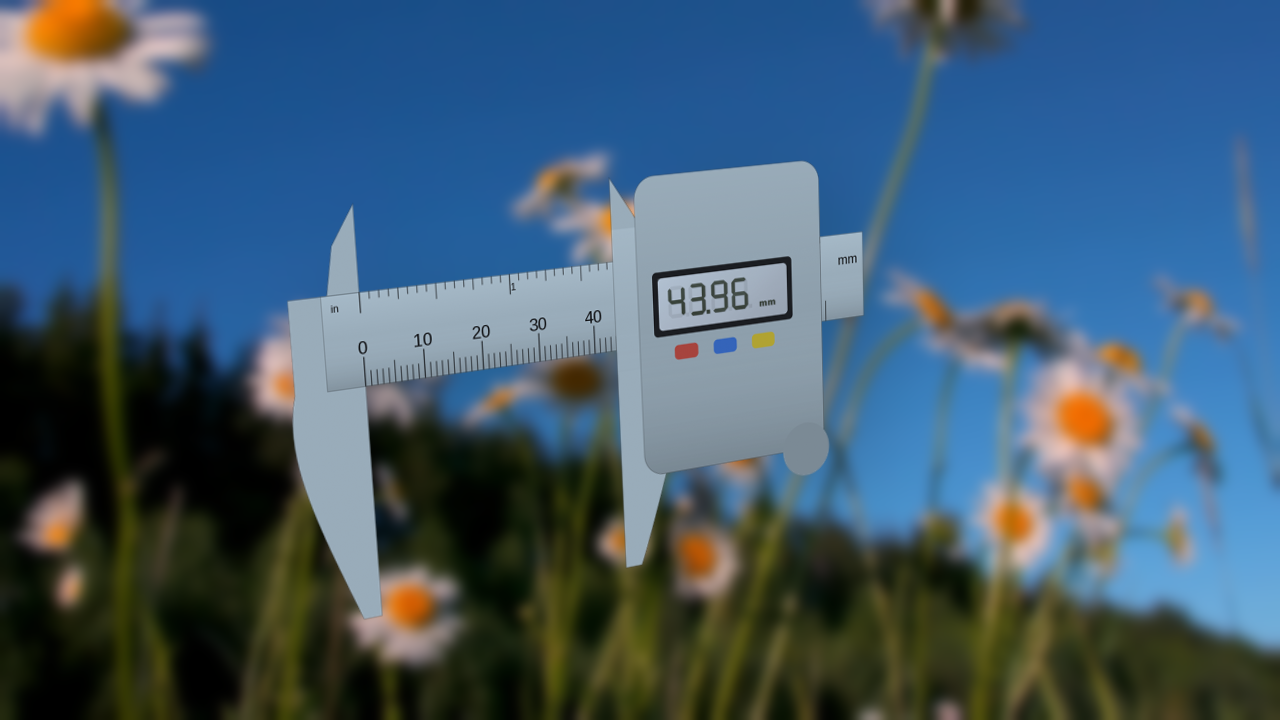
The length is 43.96,mm
